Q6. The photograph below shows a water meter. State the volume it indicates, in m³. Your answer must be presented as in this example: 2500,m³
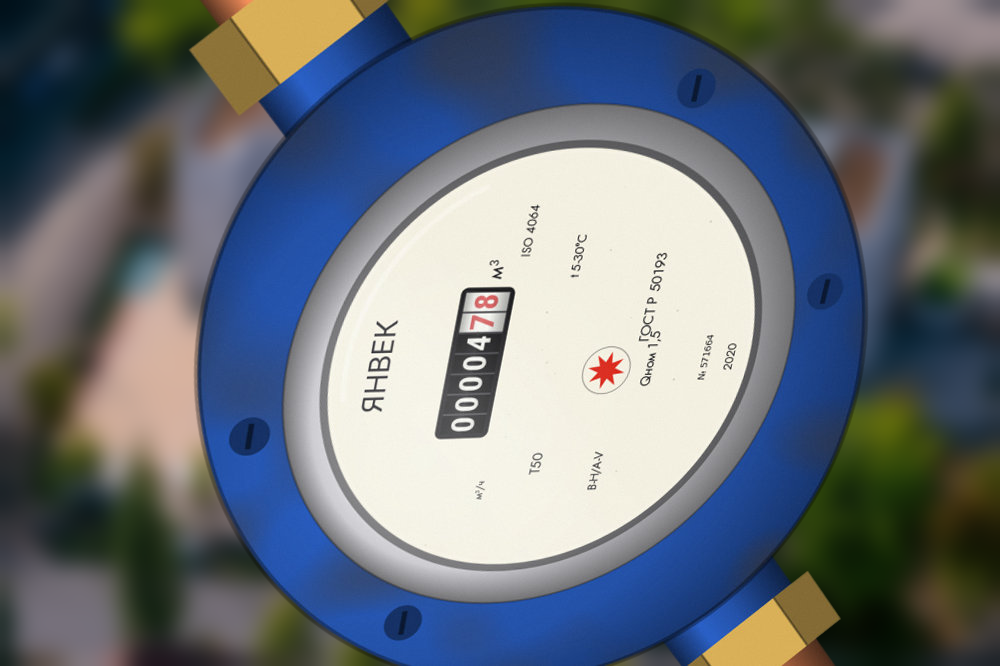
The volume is 4.78,m³
